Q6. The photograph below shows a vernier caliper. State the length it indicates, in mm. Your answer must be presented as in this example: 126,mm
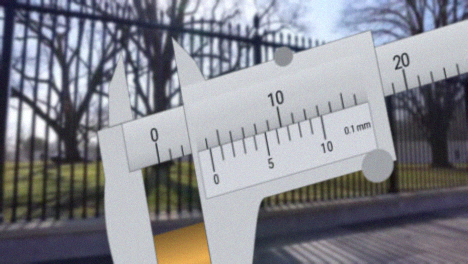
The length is 4.2,mm
